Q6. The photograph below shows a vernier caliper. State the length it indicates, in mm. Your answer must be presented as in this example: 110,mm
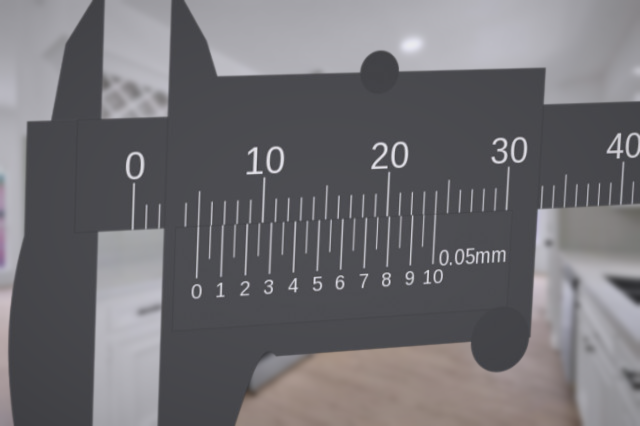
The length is 5.0,mm
